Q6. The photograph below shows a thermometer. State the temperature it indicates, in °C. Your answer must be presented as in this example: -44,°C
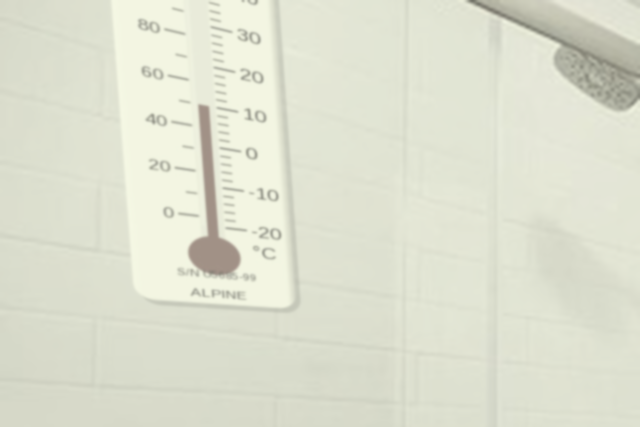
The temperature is 10,°C
